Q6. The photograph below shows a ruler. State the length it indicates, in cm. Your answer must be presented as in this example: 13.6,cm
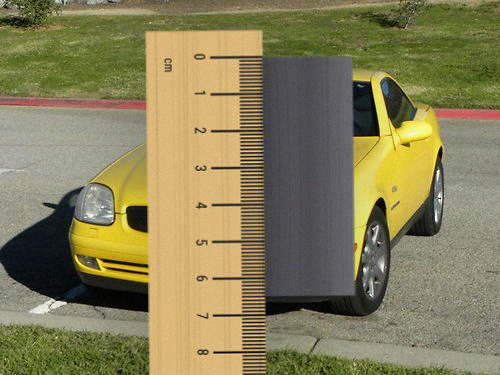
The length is 6.5,cm
